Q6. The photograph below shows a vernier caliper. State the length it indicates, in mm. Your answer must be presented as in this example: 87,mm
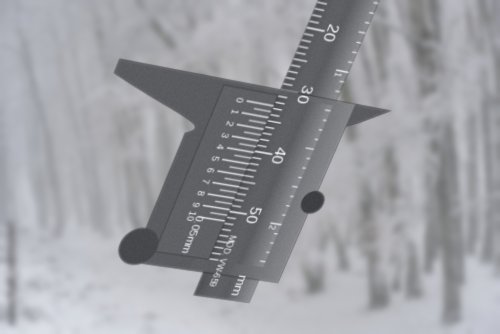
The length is 32.6,mm
